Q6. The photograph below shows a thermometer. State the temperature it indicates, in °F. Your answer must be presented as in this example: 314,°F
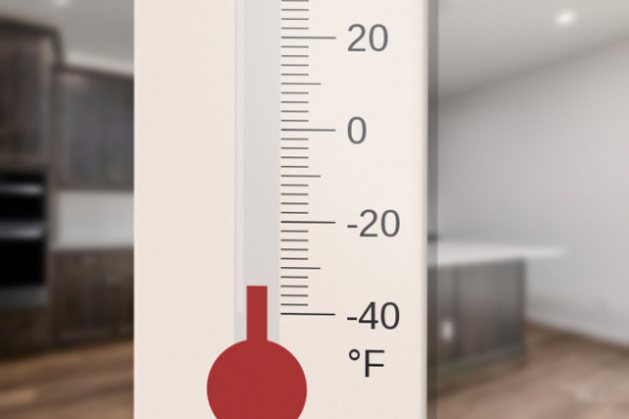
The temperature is -34,°F
